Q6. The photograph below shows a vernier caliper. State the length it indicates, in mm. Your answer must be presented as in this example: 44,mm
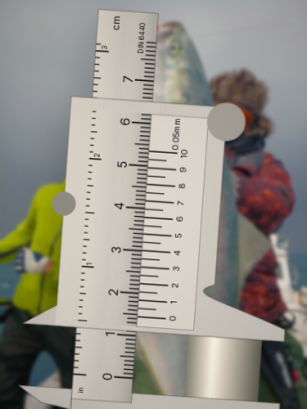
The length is 14.5,mm
